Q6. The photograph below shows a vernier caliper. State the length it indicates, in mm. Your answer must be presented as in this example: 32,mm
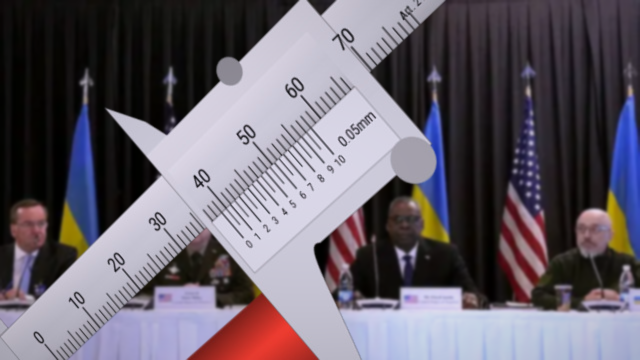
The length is 39.0,mm
